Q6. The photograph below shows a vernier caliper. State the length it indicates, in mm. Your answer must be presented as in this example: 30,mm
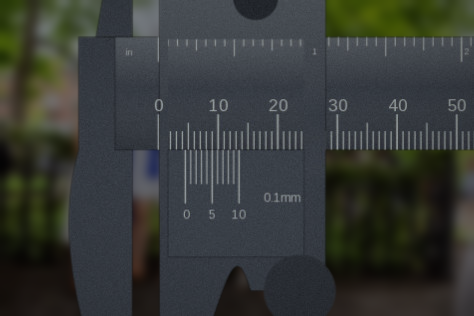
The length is 4.5,mm
